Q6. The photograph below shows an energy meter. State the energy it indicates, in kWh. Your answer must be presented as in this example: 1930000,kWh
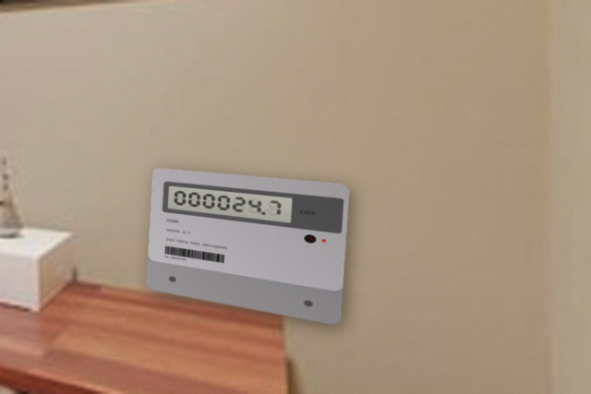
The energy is 24.7,kWh
